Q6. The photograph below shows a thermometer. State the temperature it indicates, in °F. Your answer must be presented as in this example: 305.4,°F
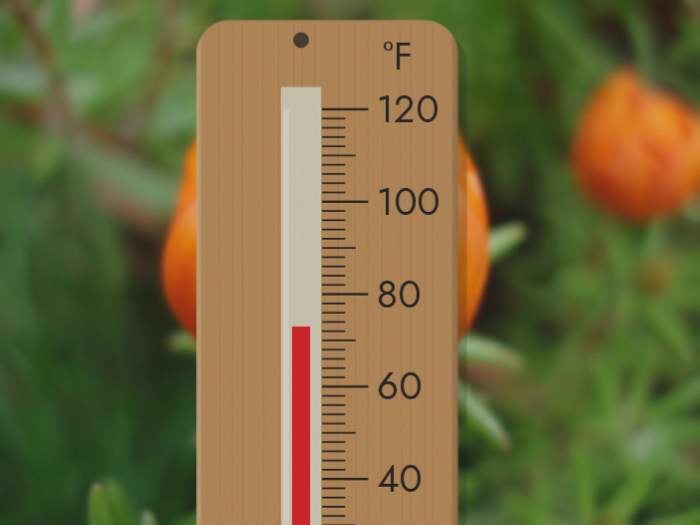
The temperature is 73,°F
